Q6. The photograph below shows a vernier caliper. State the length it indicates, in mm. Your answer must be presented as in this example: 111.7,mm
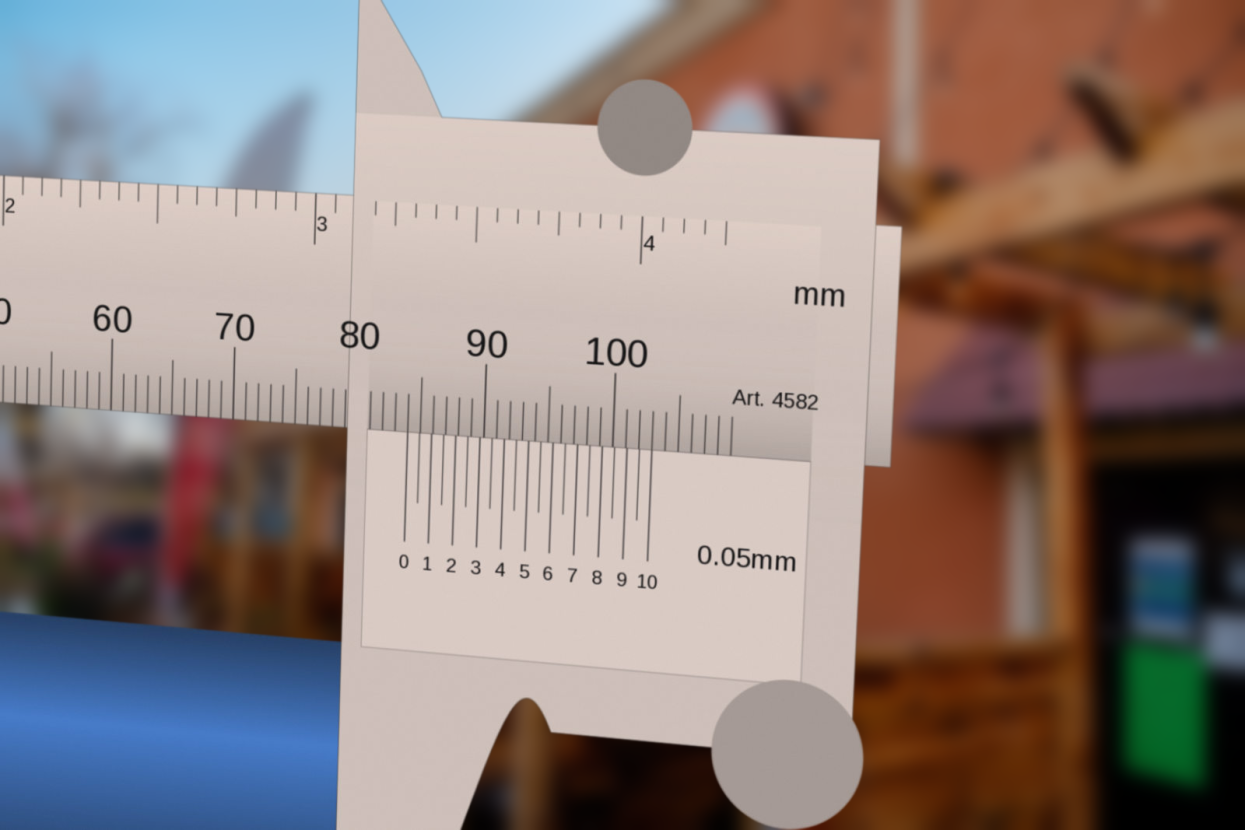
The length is 84.0,mm
